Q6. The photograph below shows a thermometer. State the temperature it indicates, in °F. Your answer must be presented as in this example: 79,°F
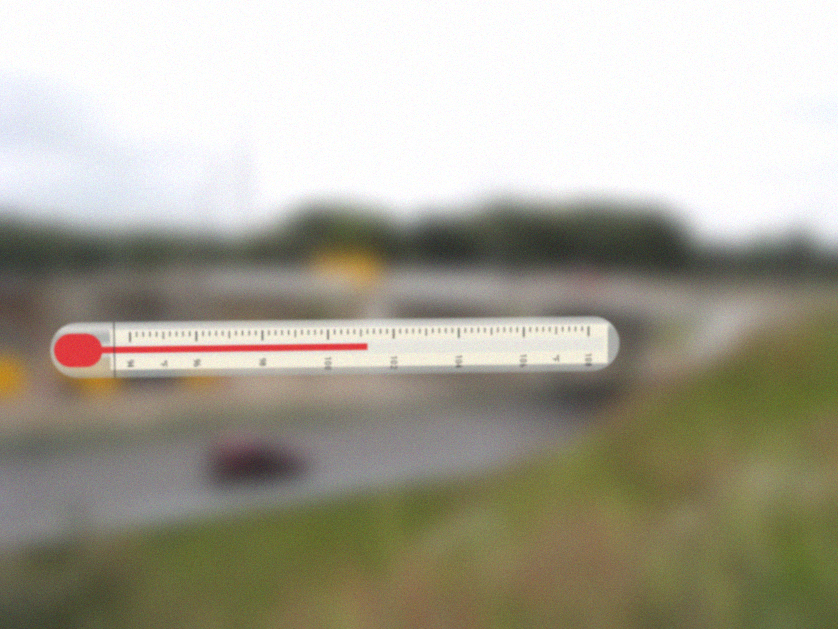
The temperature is 101.2,°F
